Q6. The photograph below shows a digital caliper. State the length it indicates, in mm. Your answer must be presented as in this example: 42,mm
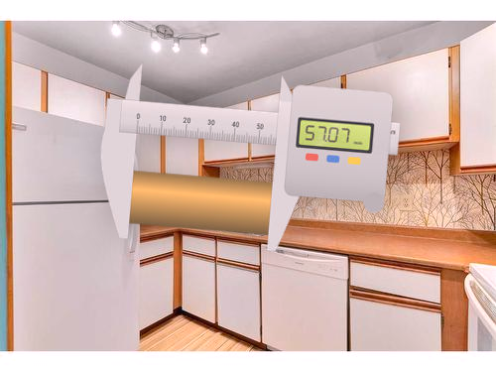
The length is 57.07,mm
